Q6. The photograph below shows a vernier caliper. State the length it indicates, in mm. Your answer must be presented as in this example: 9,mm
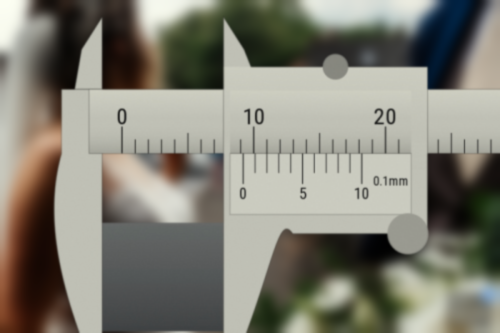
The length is 9.2,mm
